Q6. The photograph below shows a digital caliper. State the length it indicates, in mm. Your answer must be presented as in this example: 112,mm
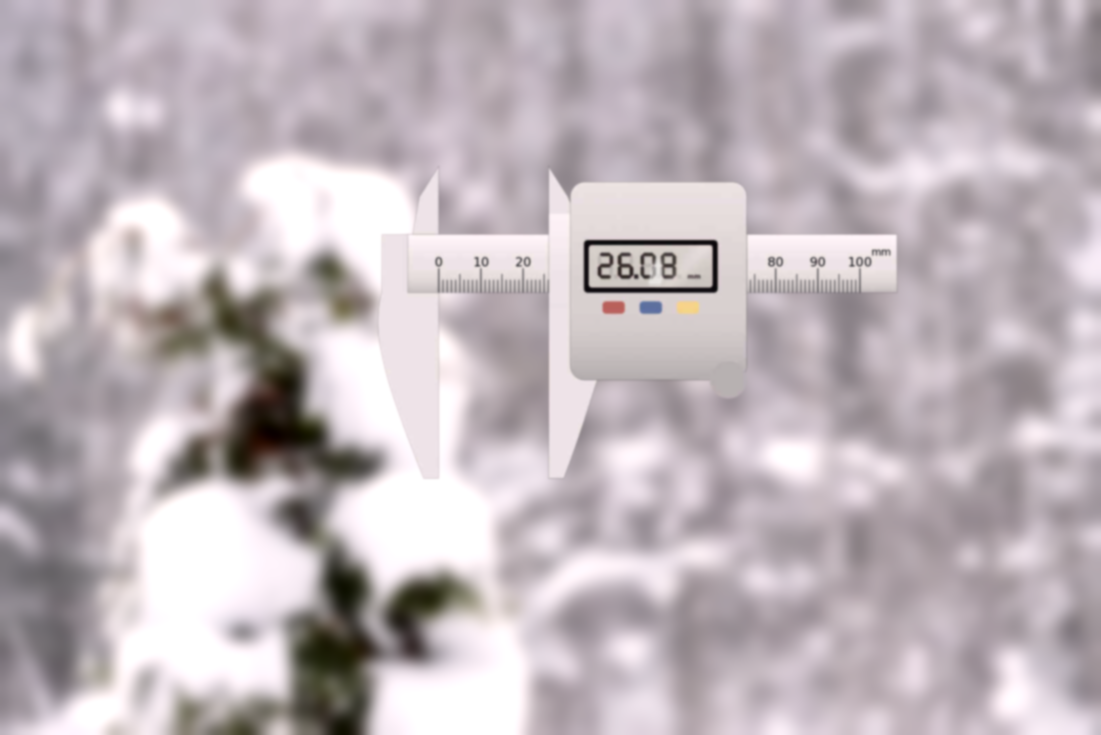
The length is 26.08,mm
